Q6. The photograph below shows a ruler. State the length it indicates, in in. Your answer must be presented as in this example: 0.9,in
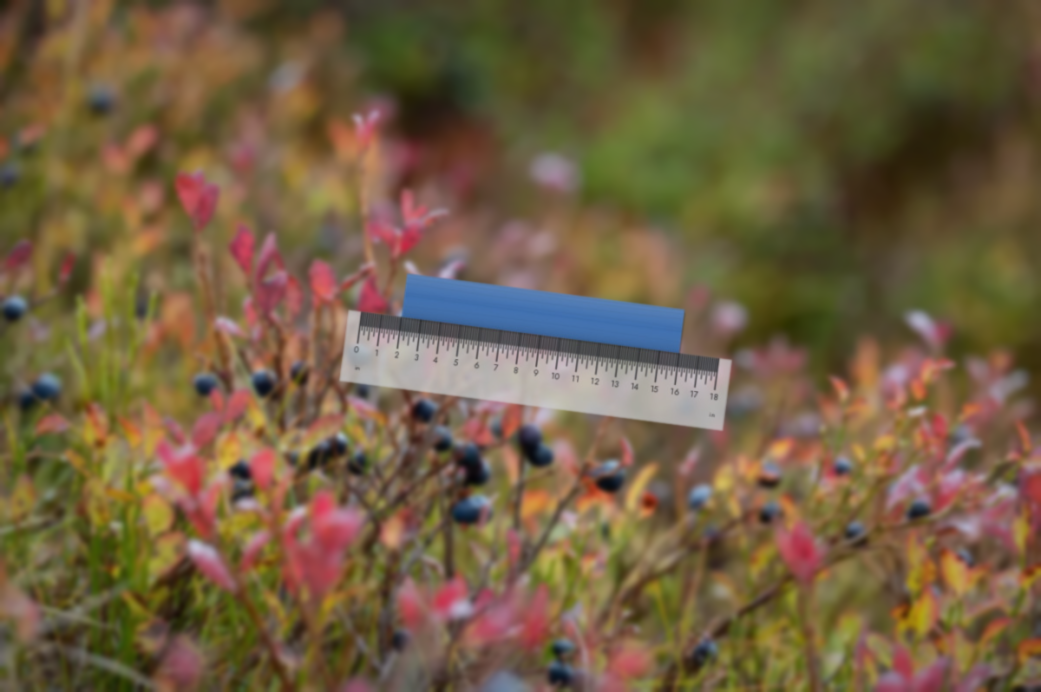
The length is 14,in
